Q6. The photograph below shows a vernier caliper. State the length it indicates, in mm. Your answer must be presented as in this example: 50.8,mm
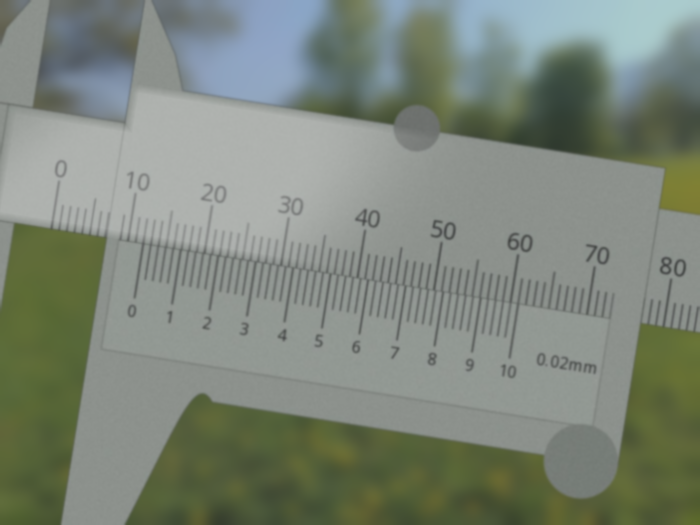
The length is 12.0,mm
